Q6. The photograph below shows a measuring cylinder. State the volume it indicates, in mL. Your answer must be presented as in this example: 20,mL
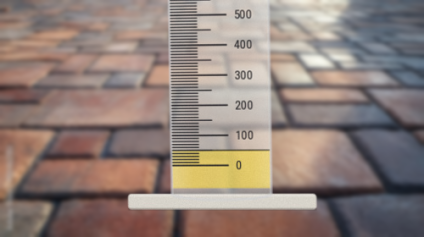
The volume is 50,mL
